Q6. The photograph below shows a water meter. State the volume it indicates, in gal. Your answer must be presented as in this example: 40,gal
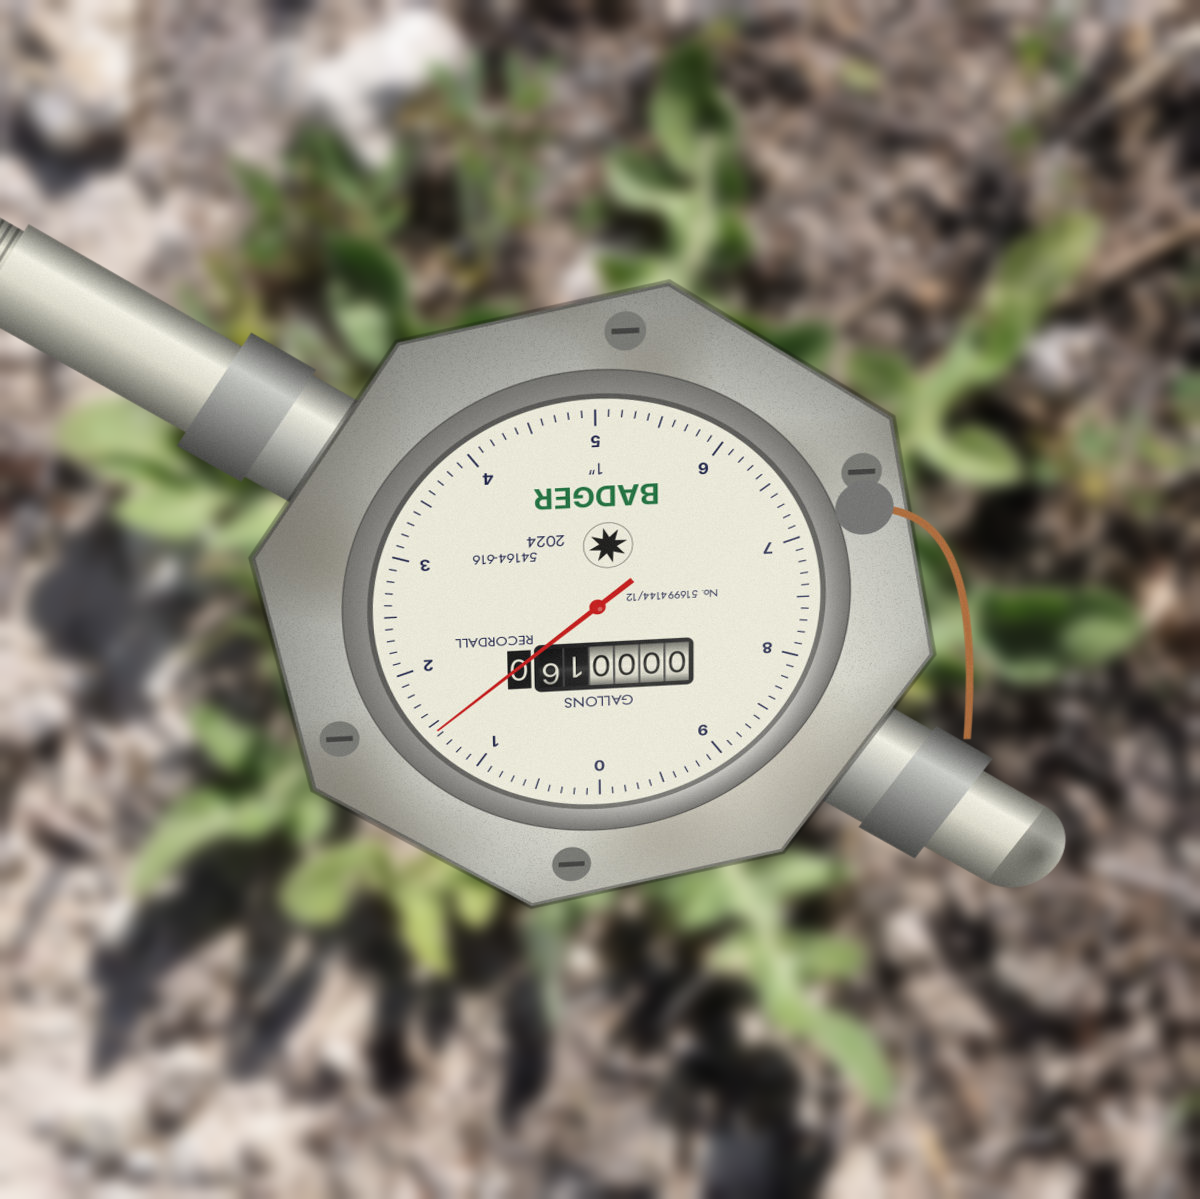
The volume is 161.4,gal
